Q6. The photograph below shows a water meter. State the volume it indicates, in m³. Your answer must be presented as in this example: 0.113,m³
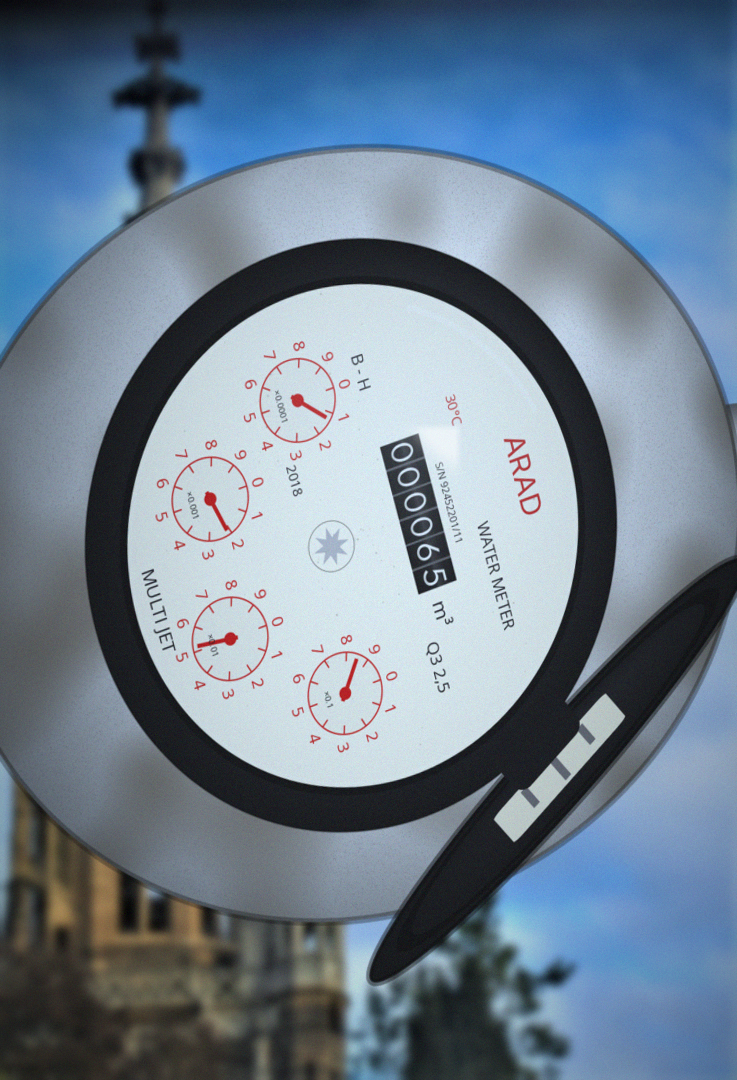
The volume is 65.8521,m³
